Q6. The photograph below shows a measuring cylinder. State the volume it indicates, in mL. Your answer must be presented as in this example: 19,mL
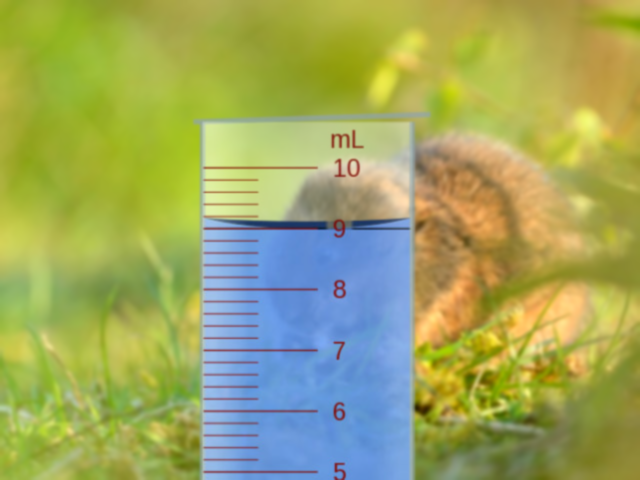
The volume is 9,mL
